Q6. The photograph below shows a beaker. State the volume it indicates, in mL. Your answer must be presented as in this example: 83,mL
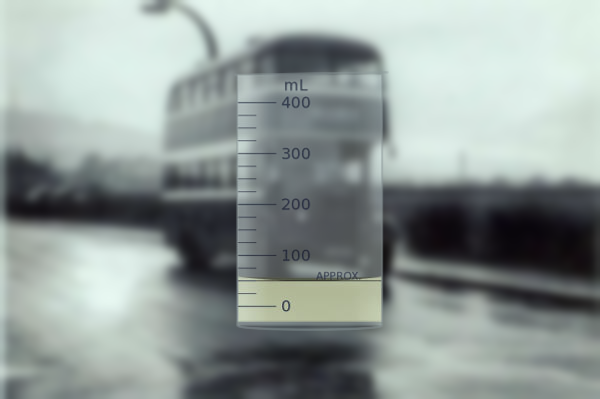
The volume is 50,mL
